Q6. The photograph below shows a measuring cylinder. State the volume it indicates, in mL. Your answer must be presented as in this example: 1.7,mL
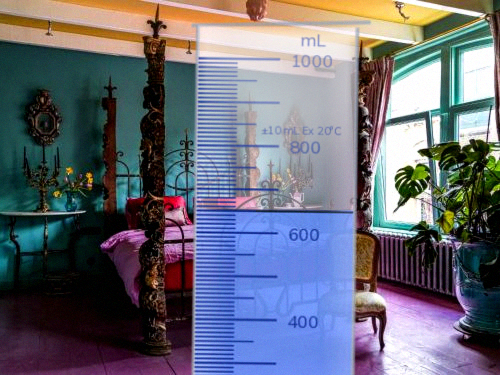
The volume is 650,mL
